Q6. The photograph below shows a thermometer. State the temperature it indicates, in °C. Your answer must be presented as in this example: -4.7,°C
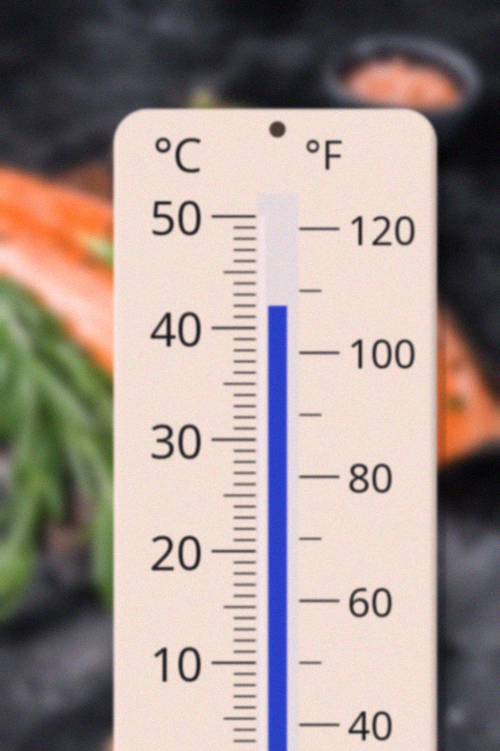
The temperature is 42,°C
